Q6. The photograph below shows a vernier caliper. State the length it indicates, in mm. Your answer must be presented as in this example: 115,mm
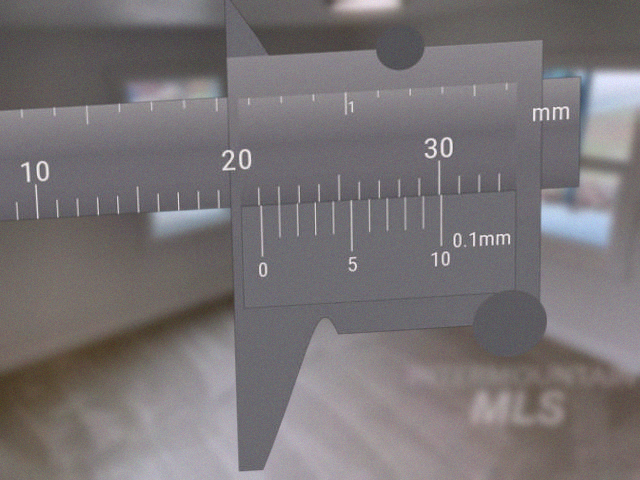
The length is 21.1,mm
